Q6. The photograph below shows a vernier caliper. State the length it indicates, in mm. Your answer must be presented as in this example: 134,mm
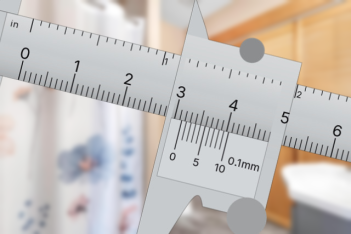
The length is 31.4,mm
